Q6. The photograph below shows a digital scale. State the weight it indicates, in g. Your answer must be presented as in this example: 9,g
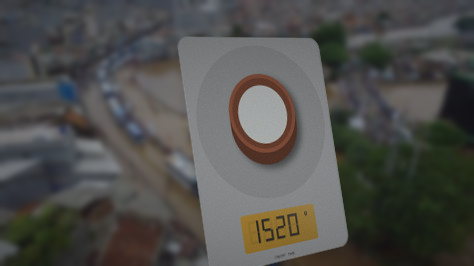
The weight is 1520,g
